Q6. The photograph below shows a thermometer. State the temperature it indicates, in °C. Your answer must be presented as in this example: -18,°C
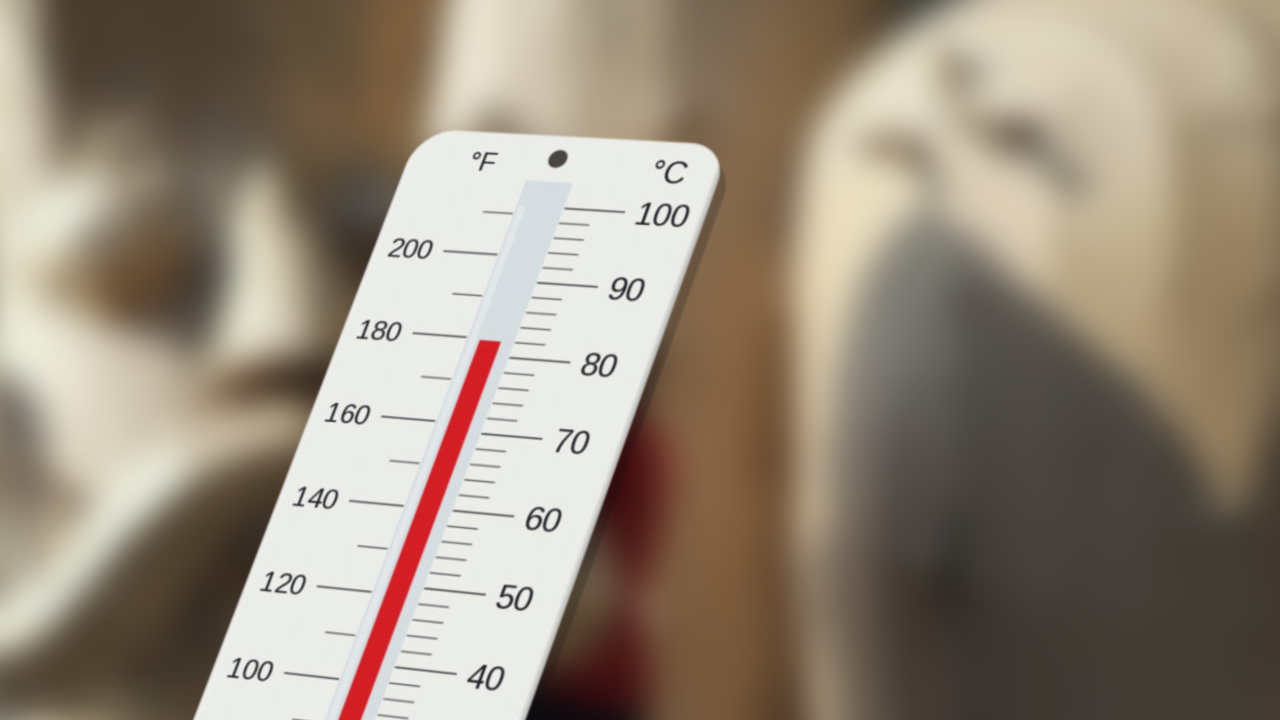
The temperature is 82,°C
